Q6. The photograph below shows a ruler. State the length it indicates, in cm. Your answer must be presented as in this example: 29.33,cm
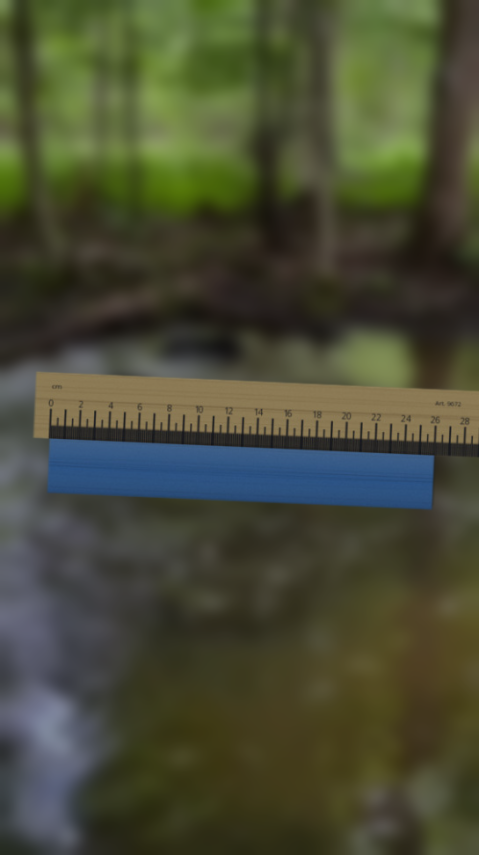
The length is 26,cm
